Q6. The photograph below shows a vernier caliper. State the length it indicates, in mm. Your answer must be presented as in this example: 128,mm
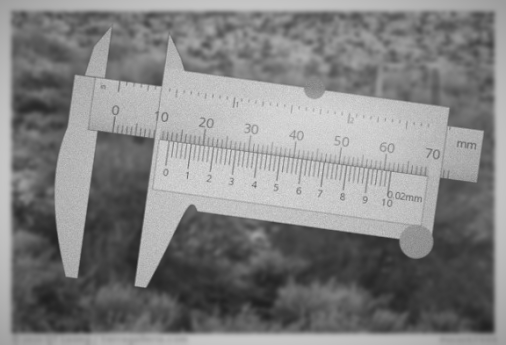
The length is 12.5,mm
